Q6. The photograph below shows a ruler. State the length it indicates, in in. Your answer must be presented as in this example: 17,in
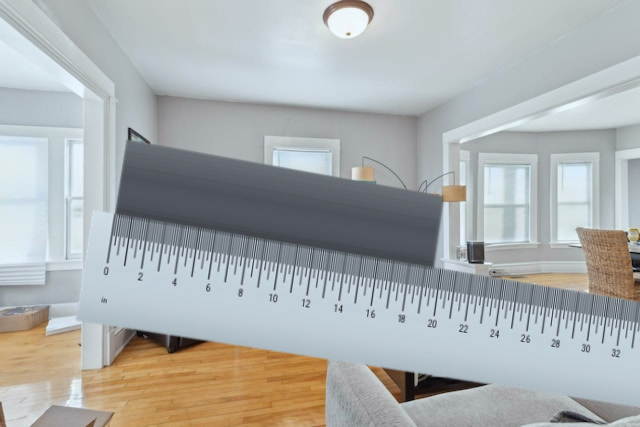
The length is 19.5,in
